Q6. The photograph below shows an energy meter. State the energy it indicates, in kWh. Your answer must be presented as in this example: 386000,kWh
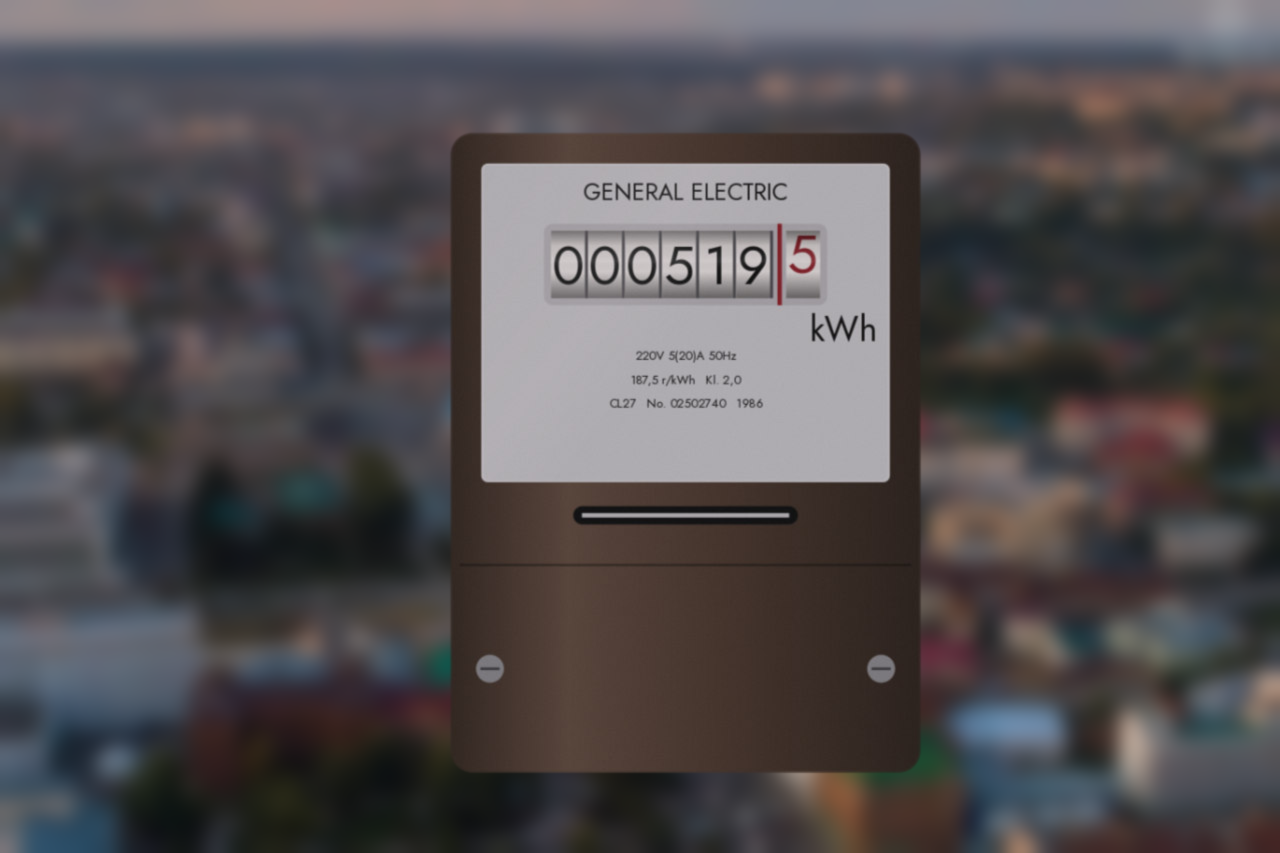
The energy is 519.5,kWh
